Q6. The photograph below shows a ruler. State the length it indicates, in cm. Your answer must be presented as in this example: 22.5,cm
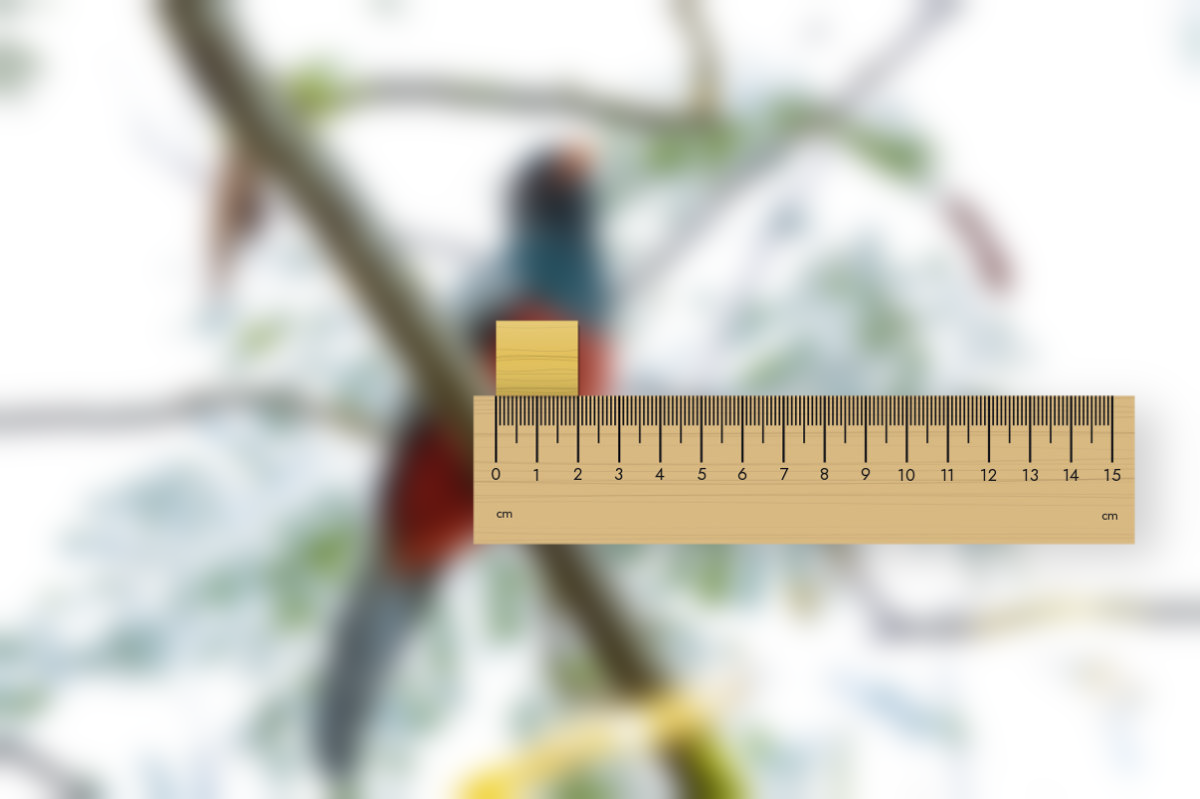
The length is 2,cm
